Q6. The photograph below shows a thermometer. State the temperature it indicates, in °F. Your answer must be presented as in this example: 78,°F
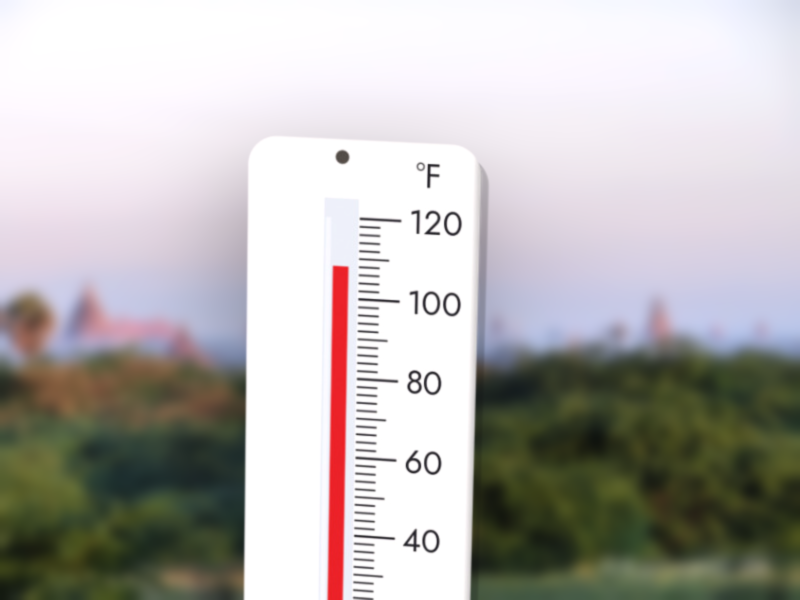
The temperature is 108,°F
